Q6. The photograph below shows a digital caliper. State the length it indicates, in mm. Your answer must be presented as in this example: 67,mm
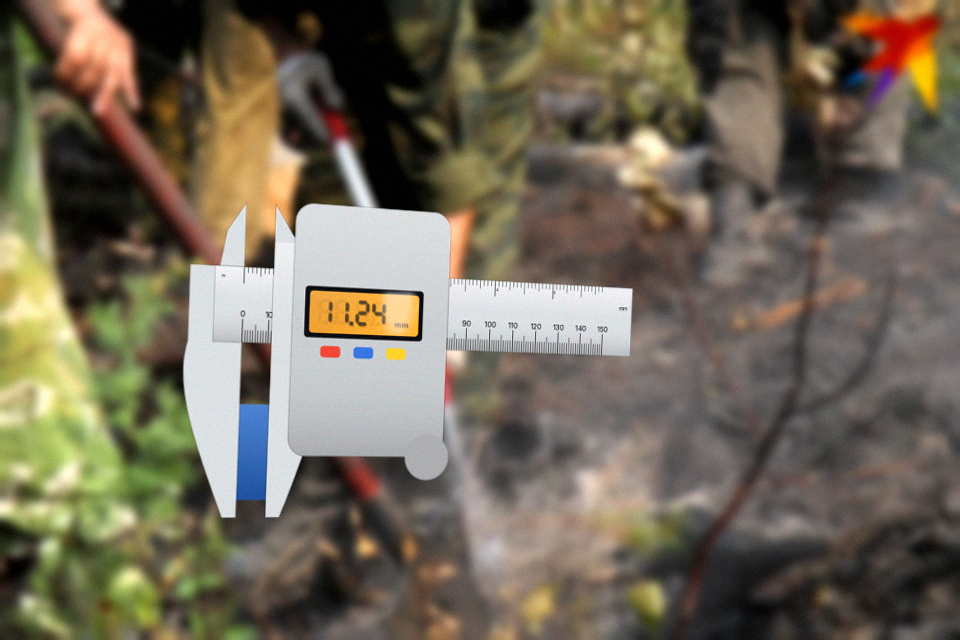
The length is 11.24,mm
